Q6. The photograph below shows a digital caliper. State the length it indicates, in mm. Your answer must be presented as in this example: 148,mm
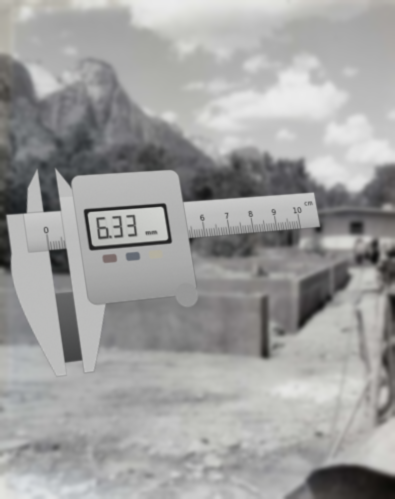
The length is 6.33,mm
